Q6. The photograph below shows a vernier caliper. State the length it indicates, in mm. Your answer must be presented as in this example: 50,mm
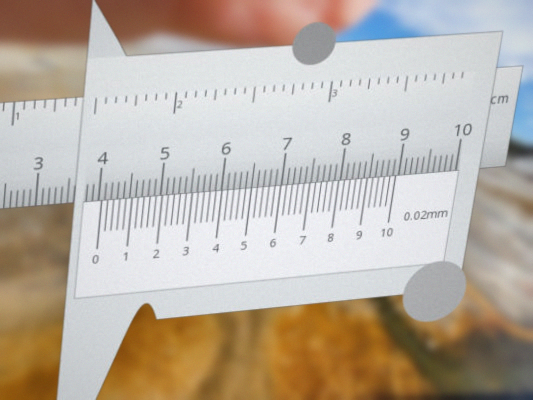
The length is 40.5,mm
